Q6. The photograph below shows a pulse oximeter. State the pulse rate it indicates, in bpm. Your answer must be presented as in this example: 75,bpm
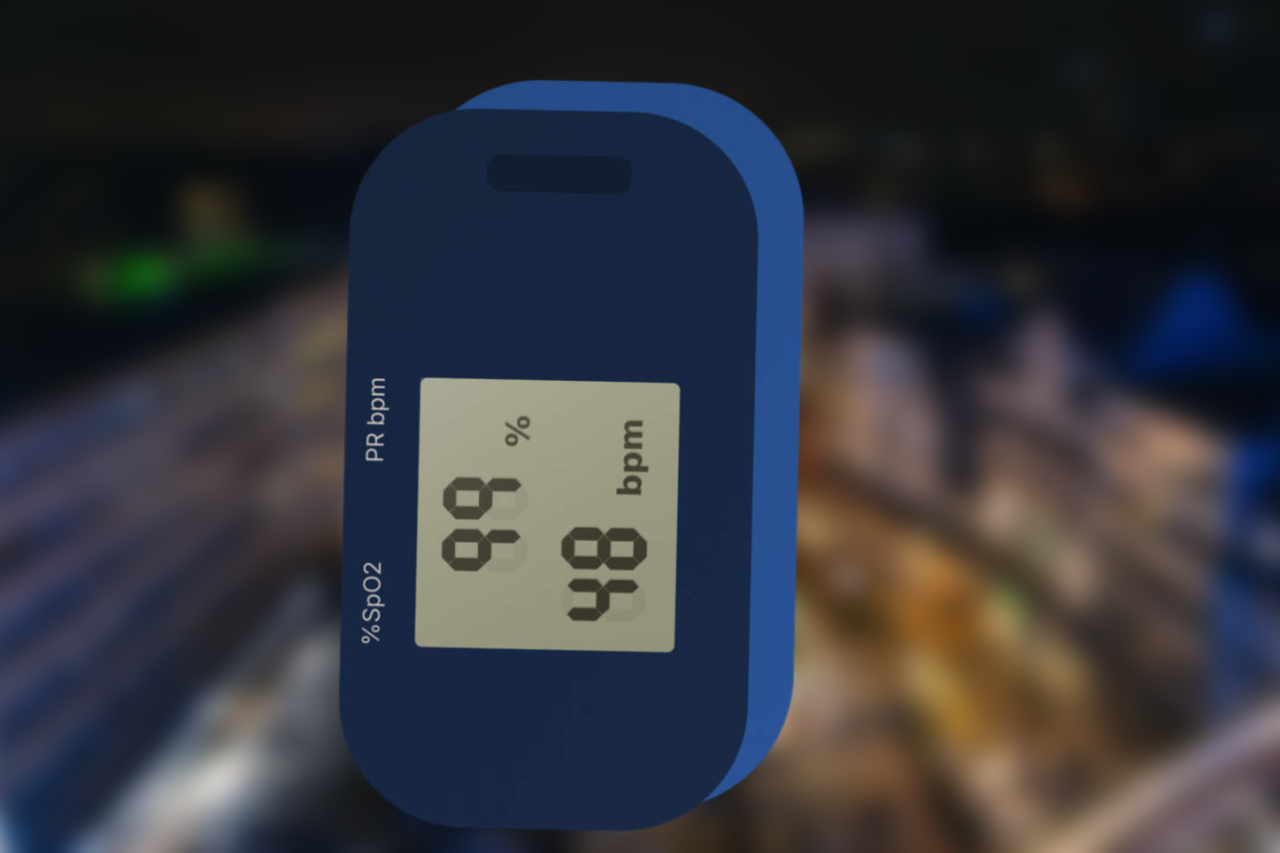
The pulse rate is 48,bpm
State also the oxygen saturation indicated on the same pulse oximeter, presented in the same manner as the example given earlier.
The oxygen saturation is 99,%
